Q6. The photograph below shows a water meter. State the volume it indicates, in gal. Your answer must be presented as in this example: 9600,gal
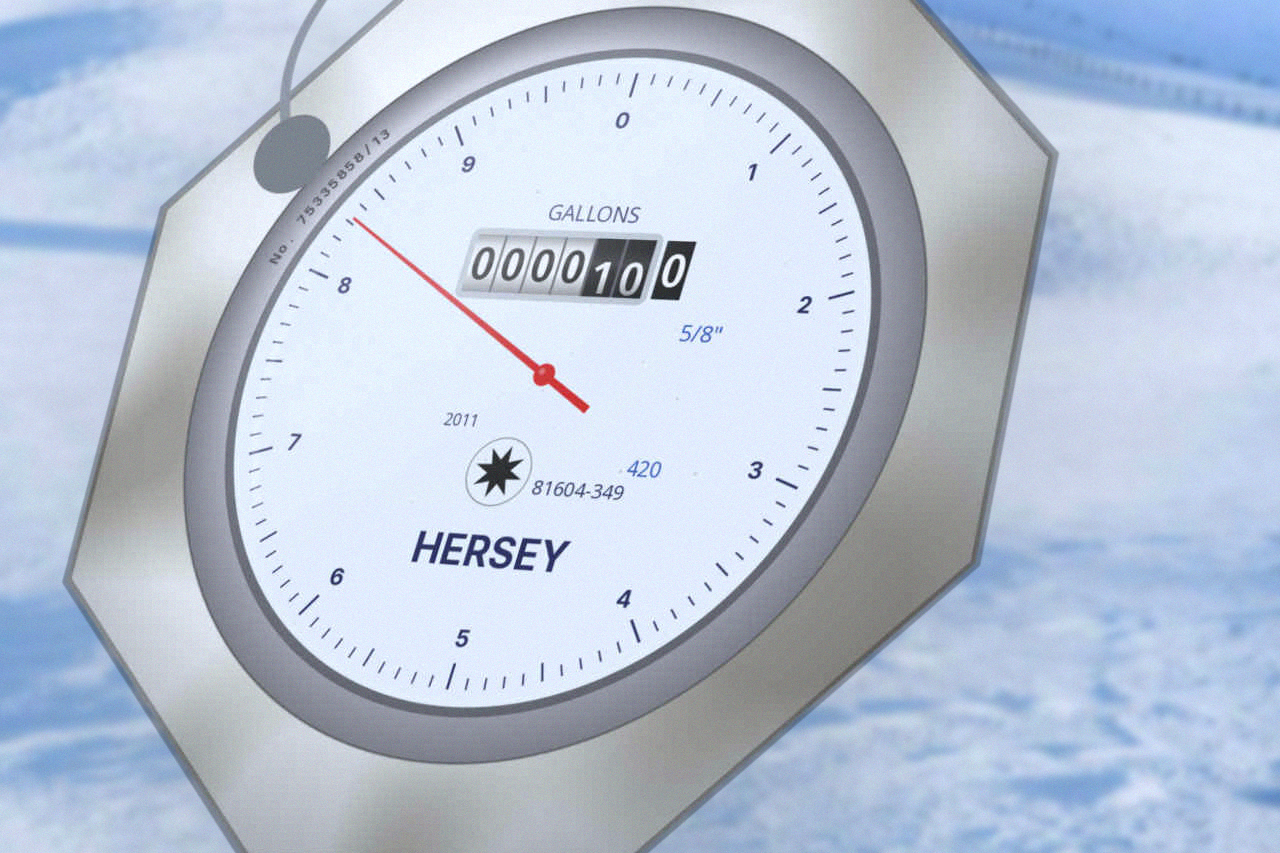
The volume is 98.3,gal
